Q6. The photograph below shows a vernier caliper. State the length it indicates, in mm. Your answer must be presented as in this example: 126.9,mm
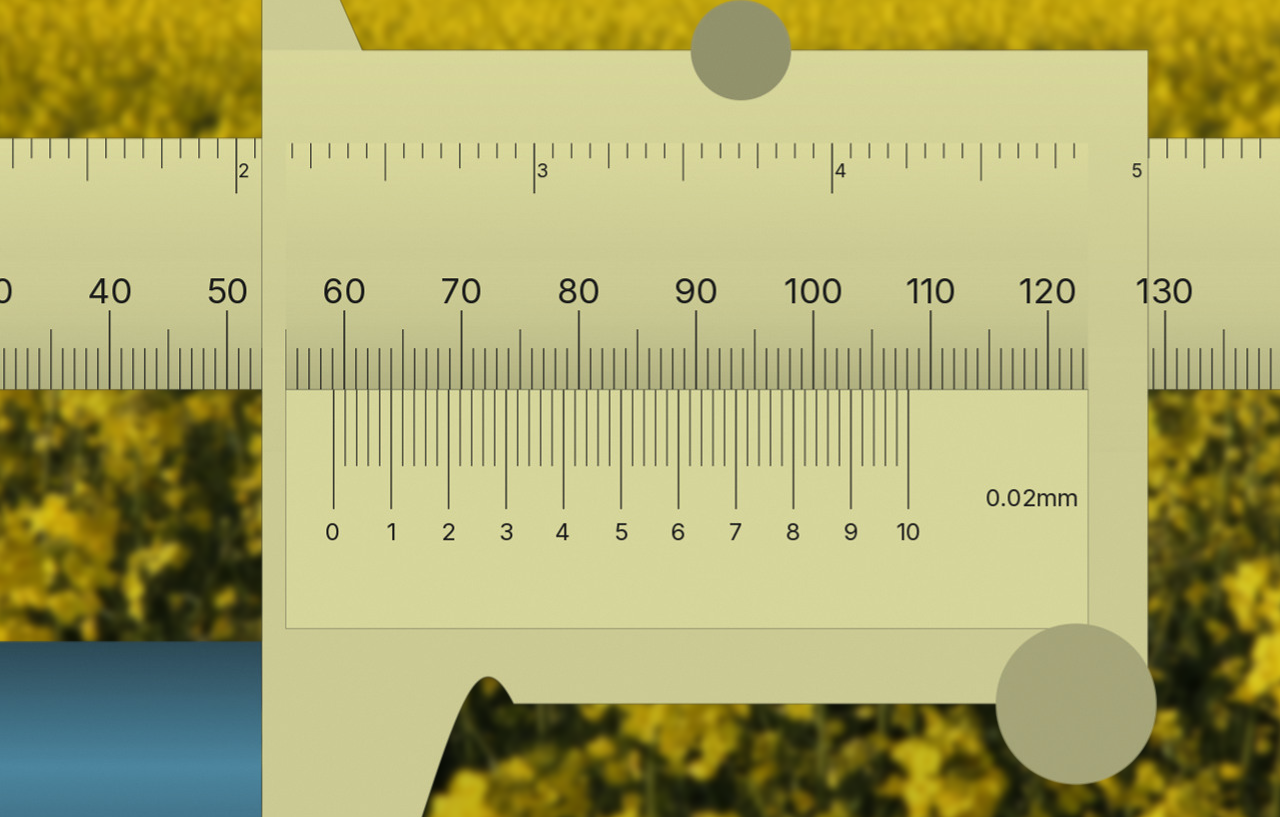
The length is 59.1,mm
